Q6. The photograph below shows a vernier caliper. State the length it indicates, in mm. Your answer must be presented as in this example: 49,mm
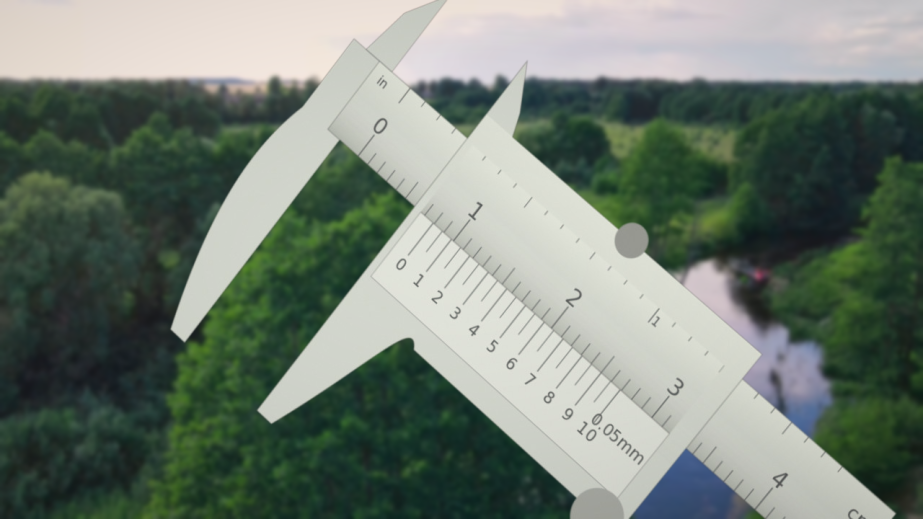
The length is 7.9,mm
